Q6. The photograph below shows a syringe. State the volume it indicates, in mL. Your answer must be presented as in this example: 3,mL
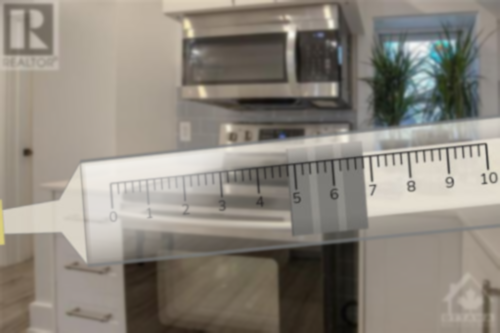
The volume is 4.8,mL
